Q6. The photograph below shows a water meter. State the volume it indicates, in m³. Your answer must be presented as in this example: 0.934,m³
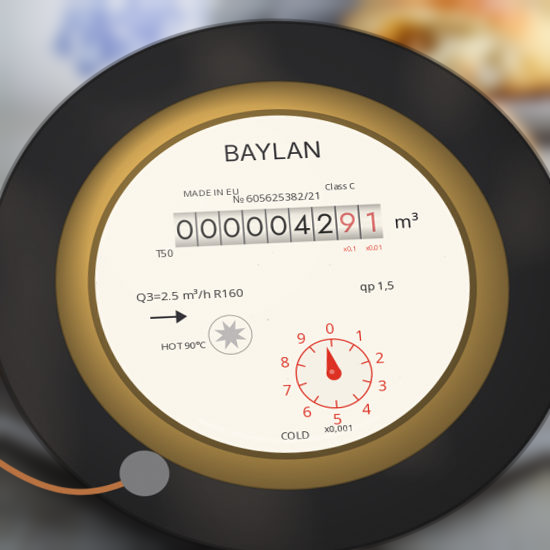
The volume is 42.909,m³
